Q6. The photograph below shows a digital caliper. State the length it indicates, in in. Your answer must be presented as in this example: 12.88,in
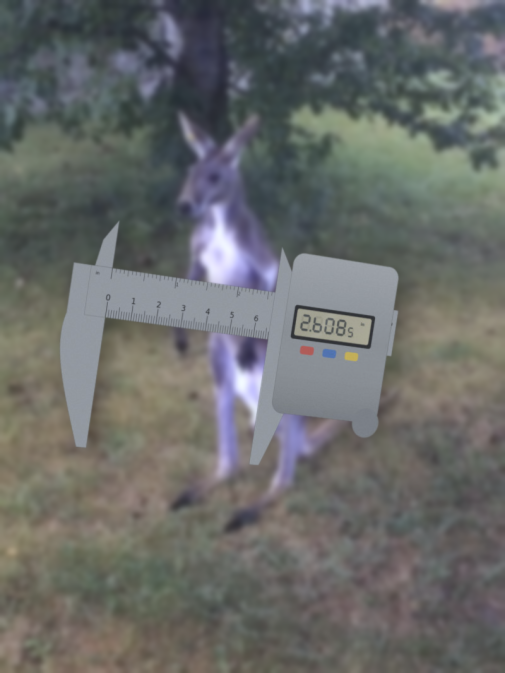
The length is 2.6085,in
